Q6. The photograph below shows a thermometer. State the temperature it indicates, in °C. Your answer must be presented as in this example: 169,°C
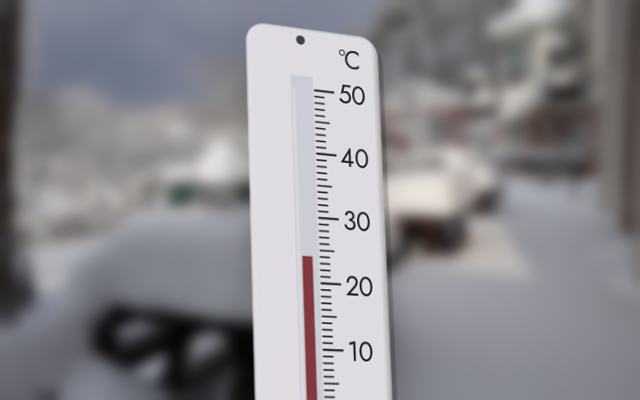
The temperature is 24,°C
